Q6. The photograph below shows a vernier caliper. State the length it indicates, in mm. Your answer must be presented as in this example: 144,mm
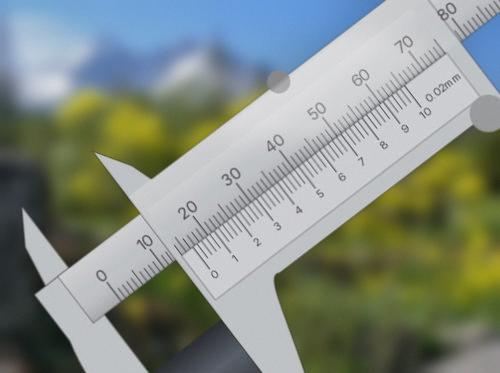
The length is 16.5,mm
